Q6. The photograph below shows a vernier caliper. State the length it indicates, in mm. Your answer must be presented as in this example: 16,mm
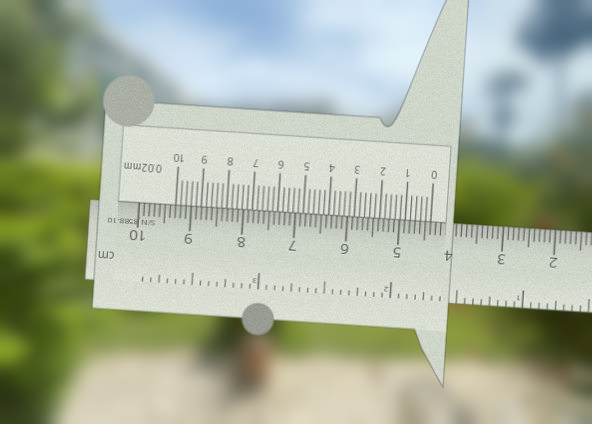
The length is 44.0,mm
